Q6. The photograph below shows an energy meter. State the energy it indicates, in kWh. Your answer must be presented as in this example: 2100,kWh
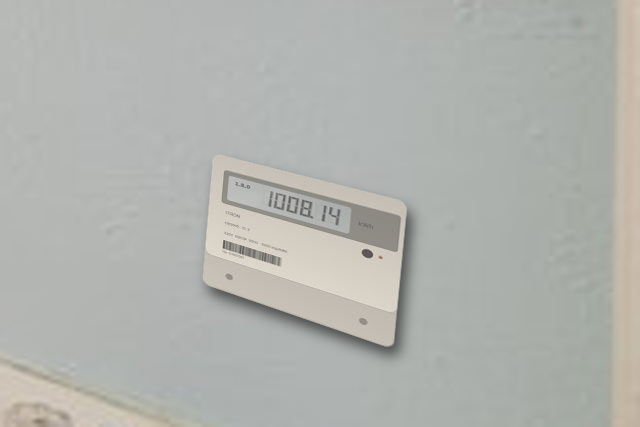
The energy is 1008.14,kWh
